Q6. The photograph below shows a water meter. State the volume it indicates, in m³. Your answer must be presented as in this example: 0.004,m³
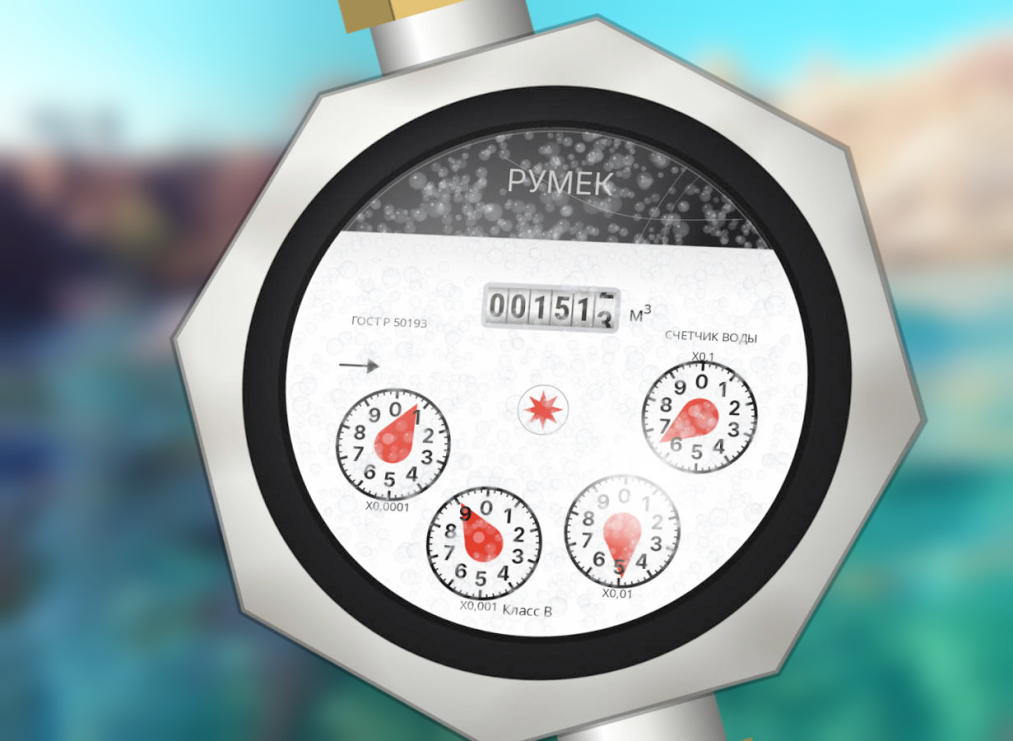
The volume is 1512.6490,m³
